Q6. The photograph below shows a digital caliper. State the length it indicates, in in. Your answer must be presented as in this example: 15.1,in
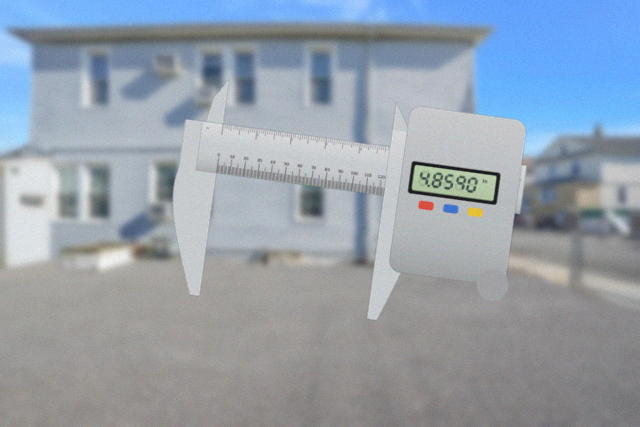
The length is 4.8590,in
